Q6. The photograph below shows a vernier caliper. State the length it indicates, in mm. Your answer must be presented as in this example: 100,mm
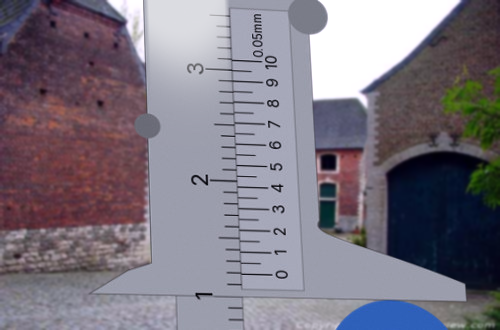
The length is 11.9,mm
